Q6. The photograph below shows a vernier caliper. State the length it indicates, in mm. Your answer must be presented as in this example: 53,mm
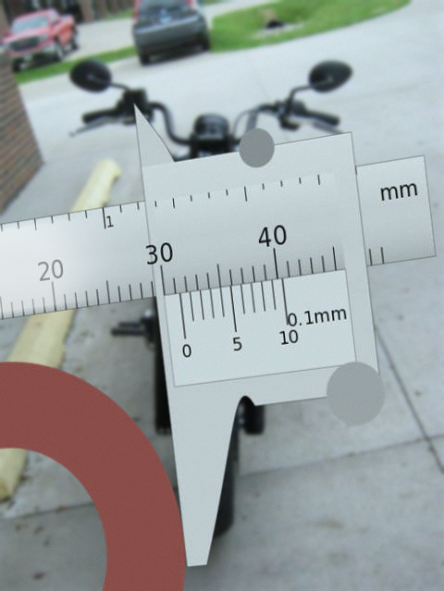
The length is 31.4,mm
